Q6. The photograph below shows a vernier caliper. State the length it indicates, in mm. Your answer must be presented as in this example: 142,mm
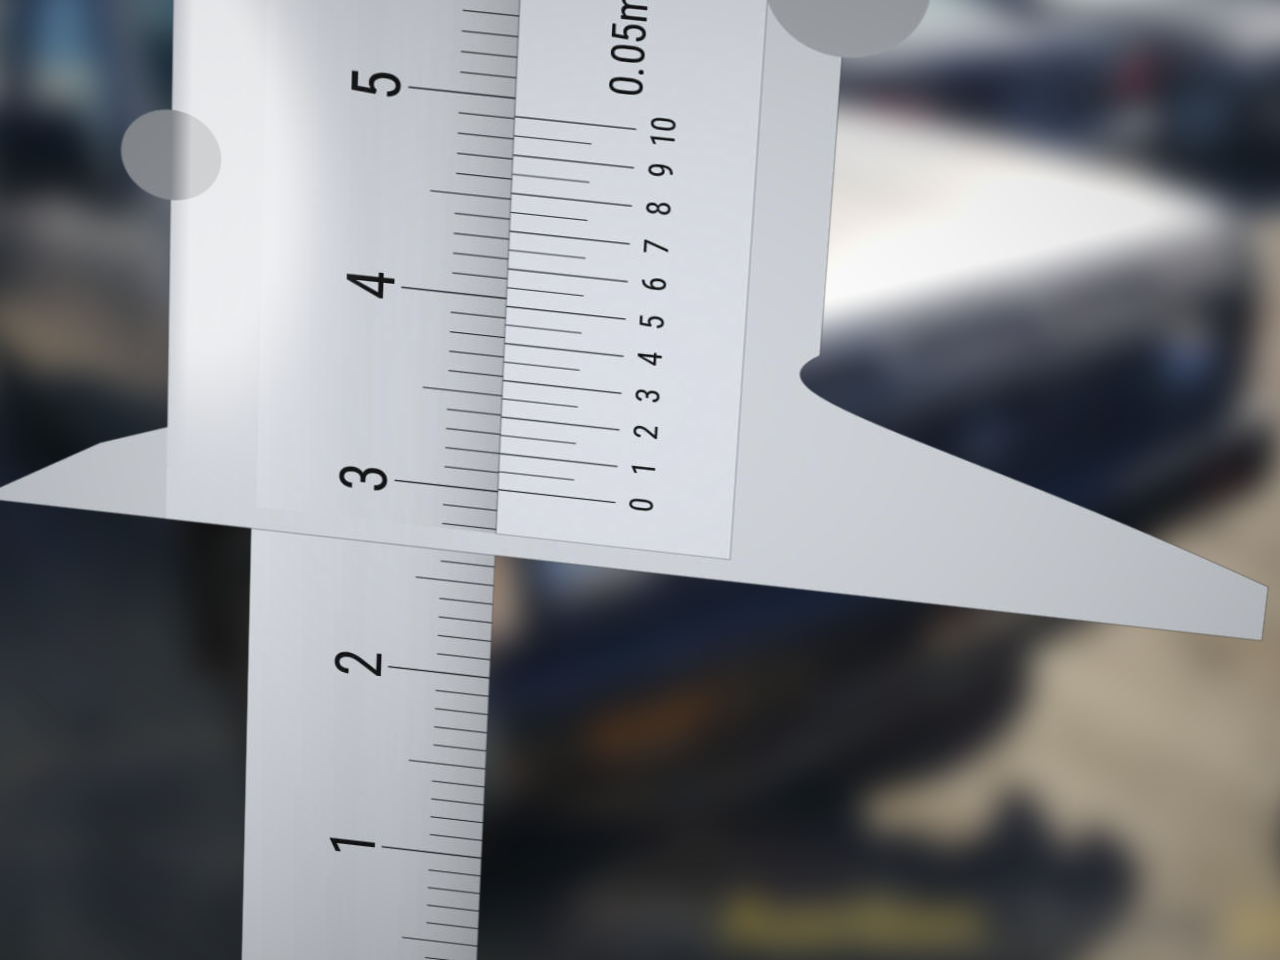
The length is 30.1,mm
